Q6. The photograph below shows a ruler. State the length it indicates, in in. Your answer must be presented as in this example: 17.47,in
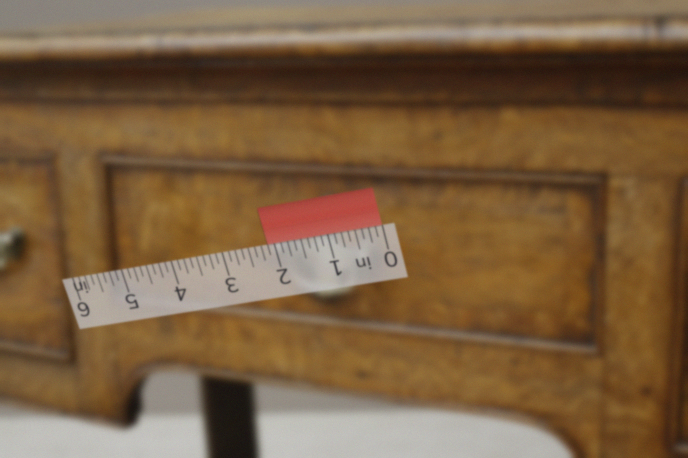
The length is 2.125,in
